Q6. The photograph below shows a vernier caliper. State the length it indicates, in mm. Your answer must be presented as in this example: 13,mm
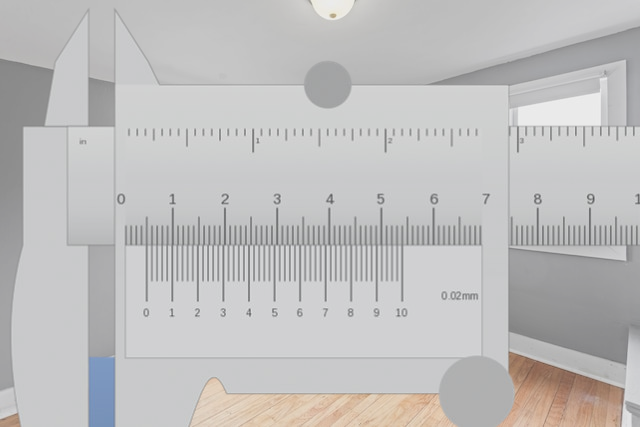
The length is 5.0,mm
